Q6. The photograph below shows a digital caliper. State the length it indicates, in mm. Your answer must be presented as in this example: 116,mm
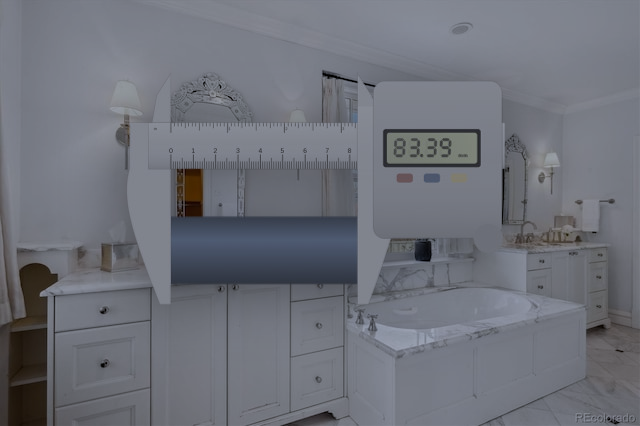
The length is 83.39,mm
